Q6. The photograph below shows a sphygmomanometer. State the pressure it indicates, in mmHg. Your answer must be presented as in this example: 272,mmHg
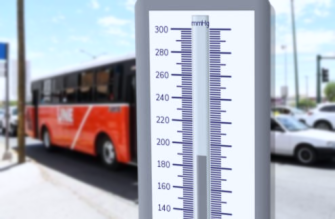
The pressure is 190,mmHg
